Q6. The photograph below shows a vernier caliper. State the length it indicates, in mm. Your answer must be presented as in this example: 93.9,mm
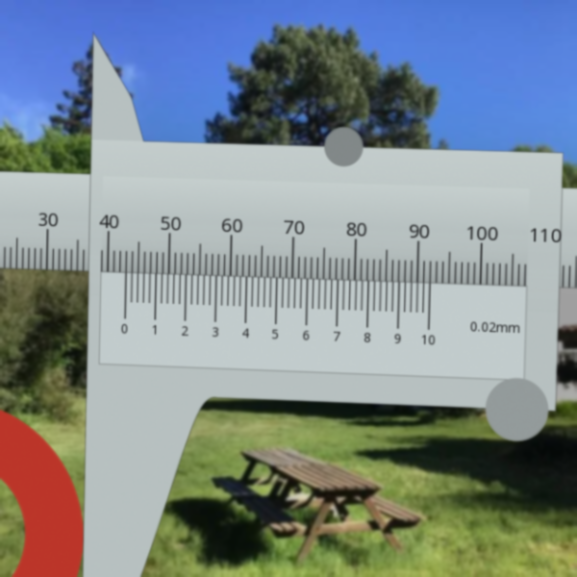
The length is 43.0,mm
